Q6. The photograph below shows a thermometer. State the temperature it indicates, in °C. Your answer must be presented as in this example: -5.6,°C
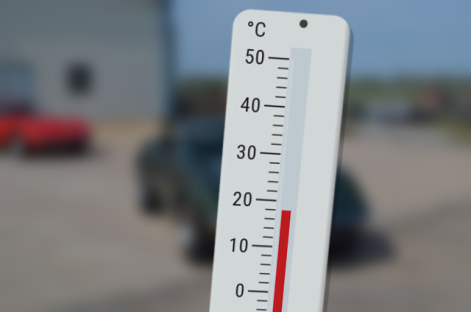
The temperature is 18,°C
